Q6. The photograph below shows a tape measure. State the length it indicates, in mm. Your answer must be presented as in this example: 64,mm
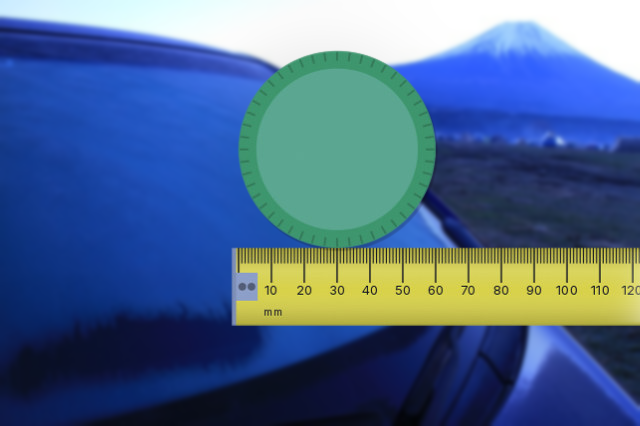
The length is 60,mm
